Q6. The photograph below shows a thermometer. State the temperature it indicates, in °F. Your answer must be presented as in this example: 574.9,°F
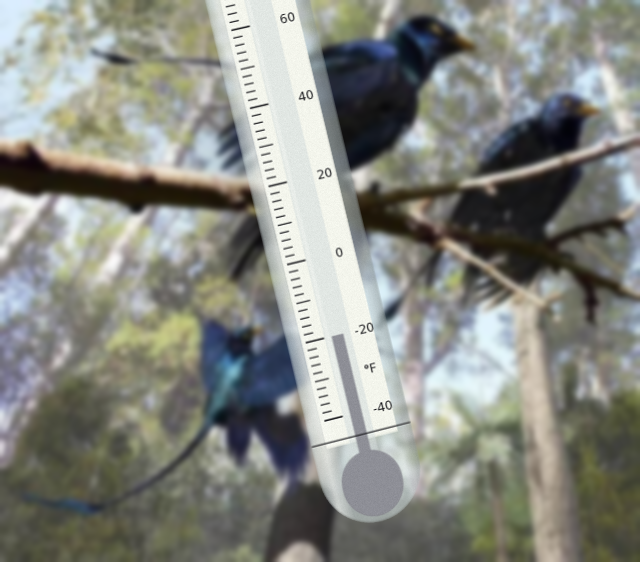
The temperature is -20,°F
